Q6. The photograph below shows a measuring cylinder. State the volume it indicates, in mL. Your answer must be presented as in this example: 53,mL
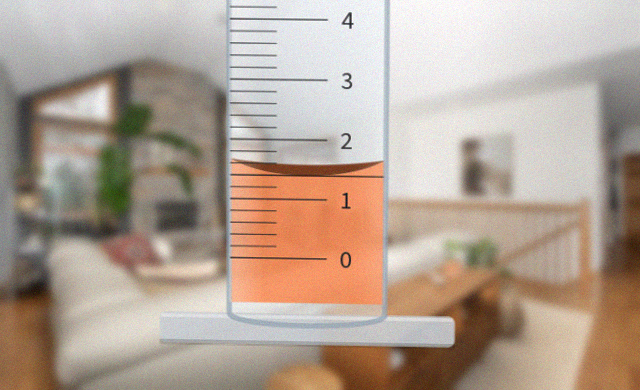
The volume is 1.4,mL
